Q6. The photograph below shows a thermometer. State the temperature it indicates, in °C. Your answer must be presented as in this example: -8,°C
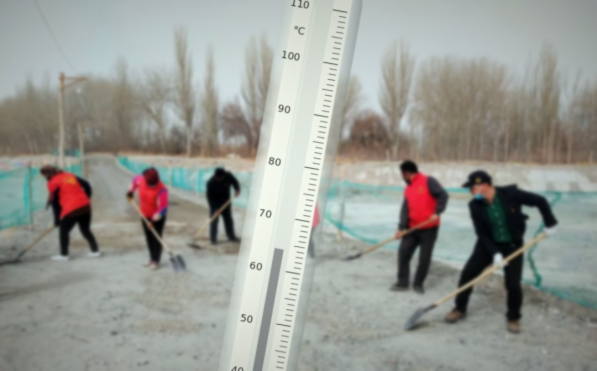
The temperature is 64,°C
